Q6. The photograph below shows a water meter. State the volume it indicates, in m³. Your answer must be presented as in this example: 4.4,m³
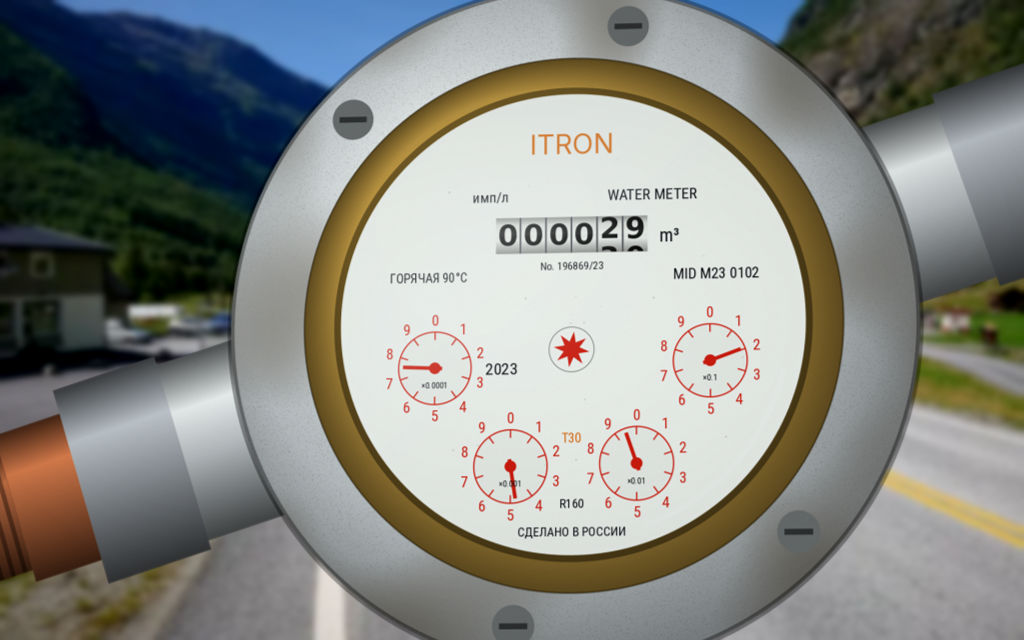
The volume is 29.1947,m³
